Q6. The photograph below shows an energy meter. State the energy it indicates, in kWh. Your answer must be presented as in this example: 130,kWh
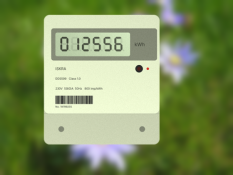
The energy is 12556,kWh
